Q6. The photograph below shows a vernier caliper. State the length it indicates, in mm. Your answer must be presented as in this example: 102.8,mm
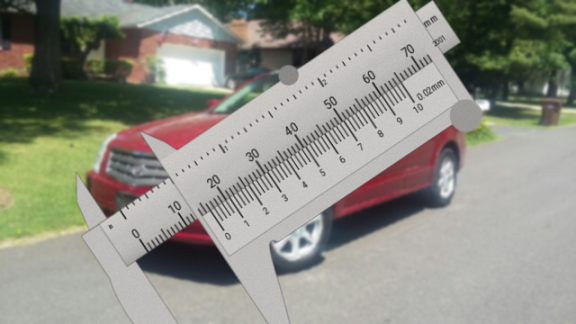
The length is 16.0,mm
